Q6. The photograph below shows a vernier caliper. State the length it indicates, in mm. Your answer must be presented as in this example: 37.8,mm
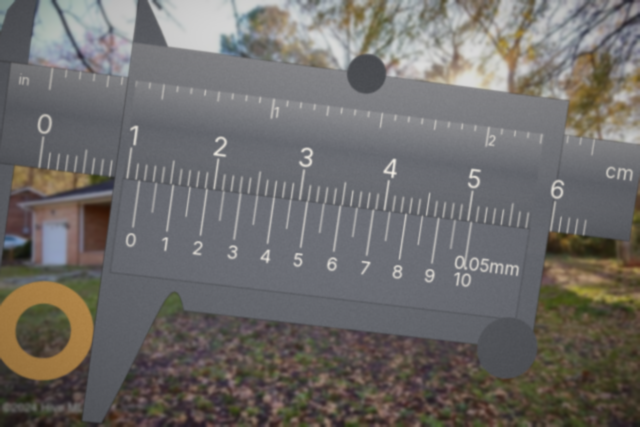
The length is 11.4,mm
